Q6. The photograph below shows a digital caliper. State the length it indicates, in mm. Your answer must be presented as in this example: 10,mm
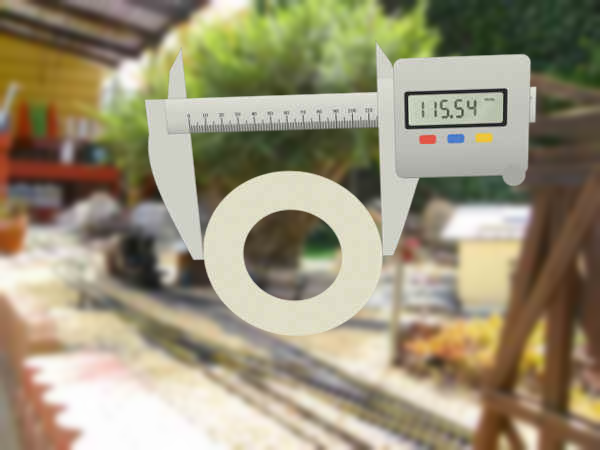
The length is 115.54,mm
